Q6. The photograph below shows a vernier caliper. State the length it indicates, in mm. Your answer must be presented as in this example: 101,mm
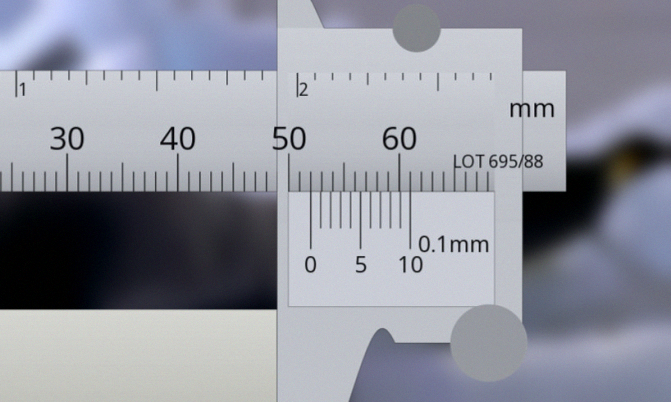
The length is 52.0,mm
